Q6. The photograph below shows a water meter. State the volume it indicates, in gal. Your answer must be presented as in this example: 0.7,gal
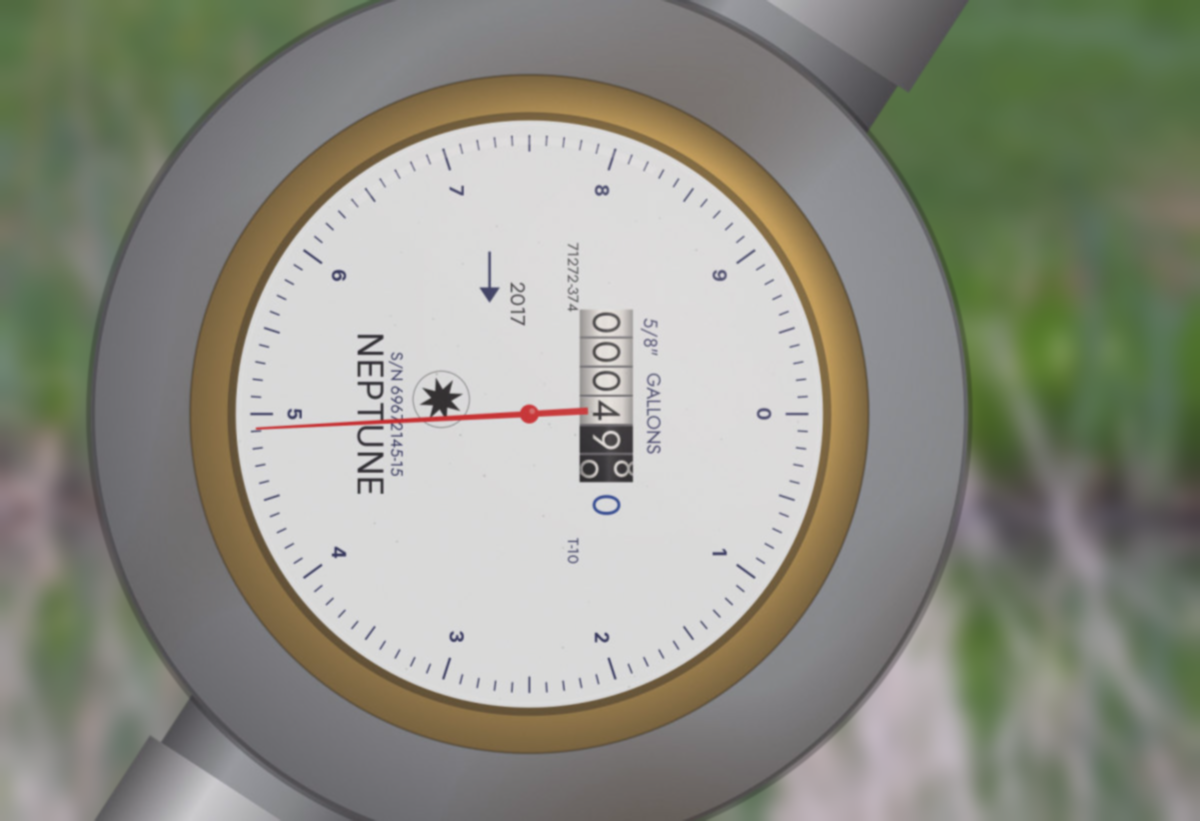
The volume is 4984.9,gal
